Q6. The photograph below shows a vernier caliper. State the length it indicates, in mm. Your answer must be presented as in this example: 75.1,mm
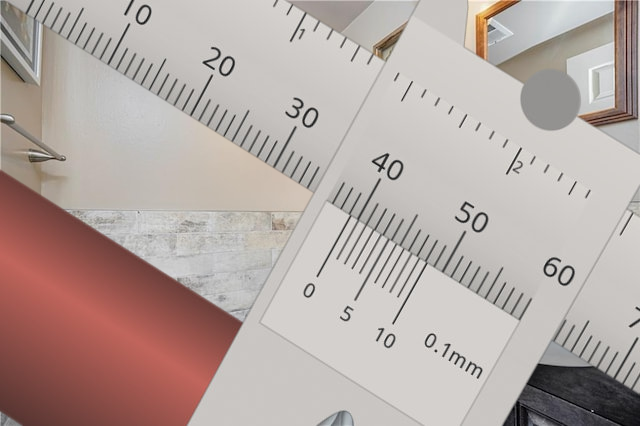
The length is 39.2,mm
